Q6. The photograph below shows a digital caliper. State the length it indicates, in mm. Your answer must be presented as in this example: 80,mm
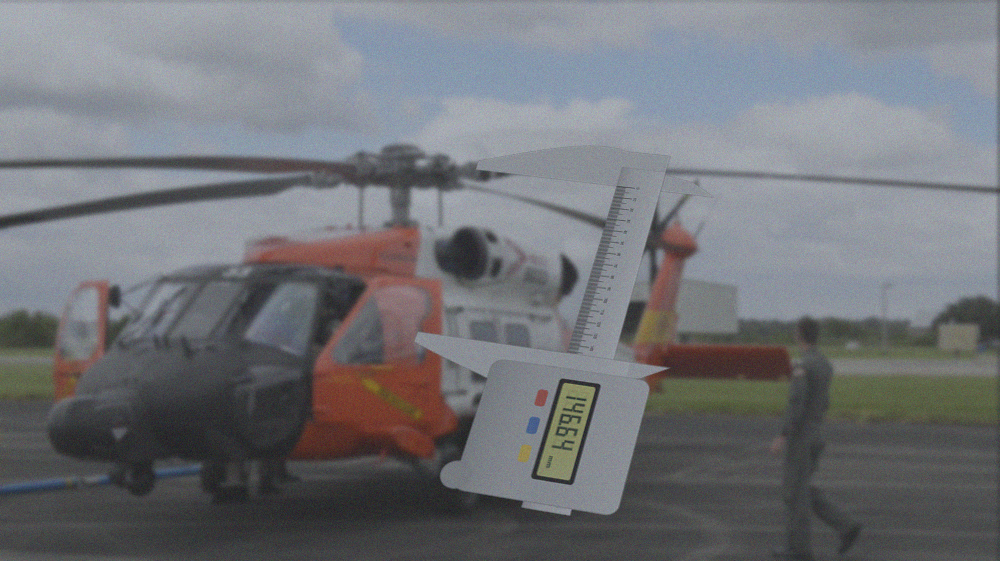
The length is 146.64,mm
